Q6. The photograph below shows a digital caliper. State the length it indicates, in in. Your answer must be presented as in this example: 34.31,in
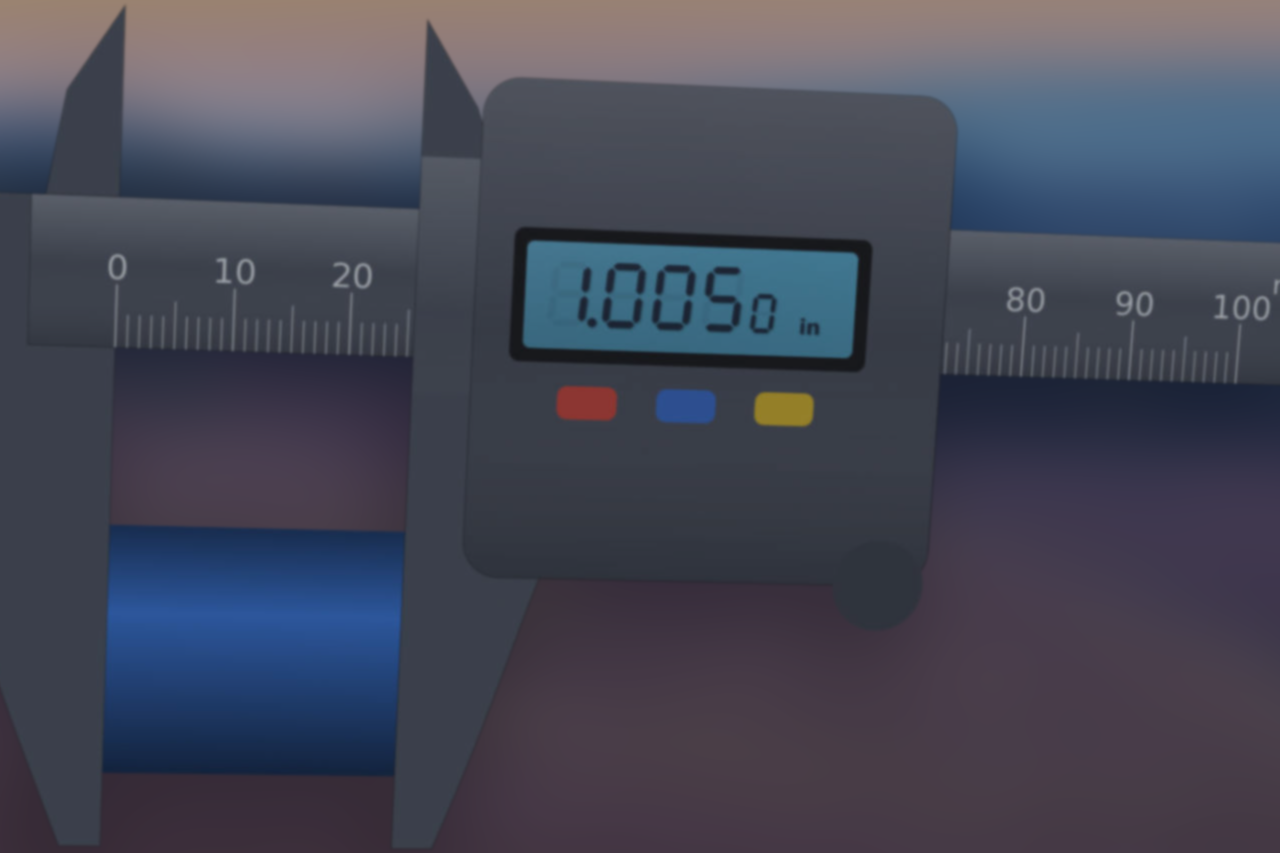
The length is 1.0050,in
